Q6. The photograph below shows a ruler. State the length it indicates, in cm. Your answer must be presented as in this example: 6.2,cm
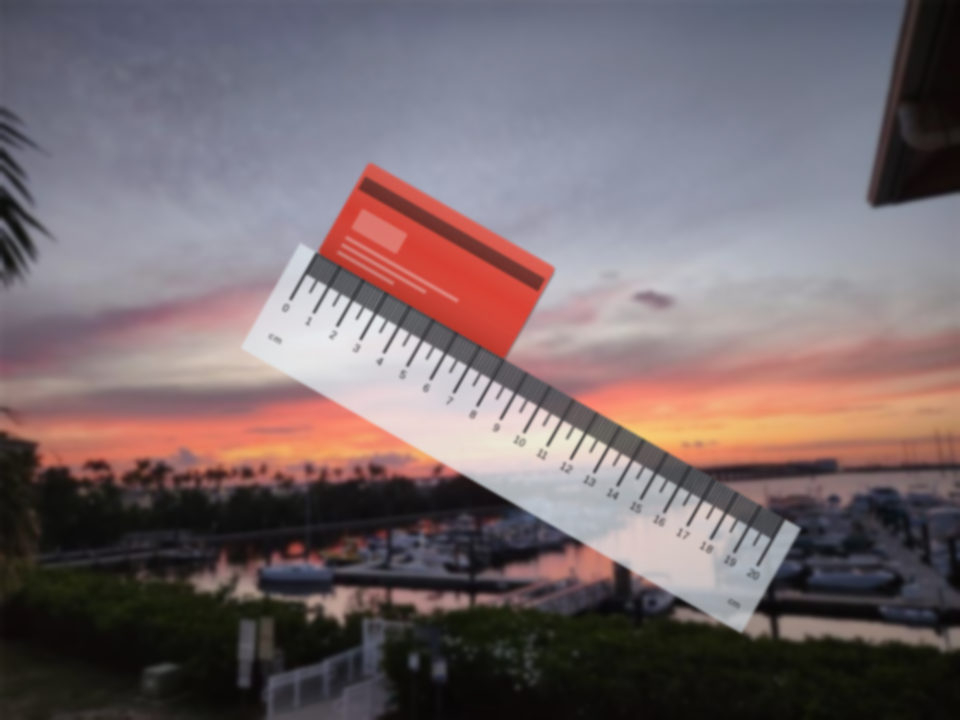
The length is 8,cm
